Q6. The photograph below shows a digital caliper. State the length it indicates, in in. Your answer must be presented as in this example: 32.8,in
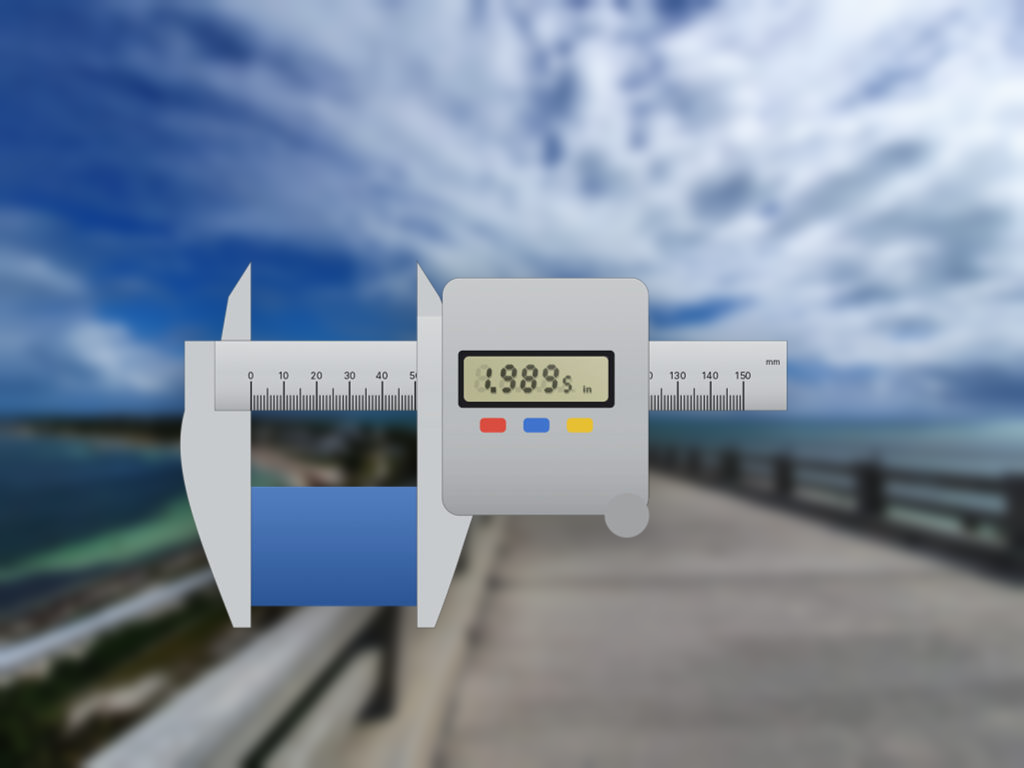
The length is 1.9895,in
